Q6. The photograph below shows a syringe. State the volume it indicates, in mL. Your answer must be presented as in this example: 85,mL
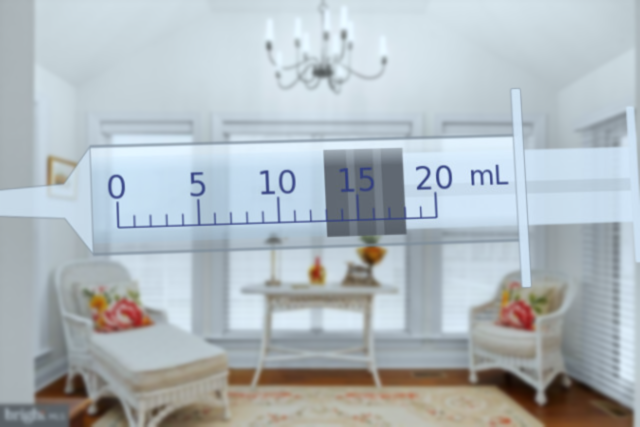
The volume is 13,mL
